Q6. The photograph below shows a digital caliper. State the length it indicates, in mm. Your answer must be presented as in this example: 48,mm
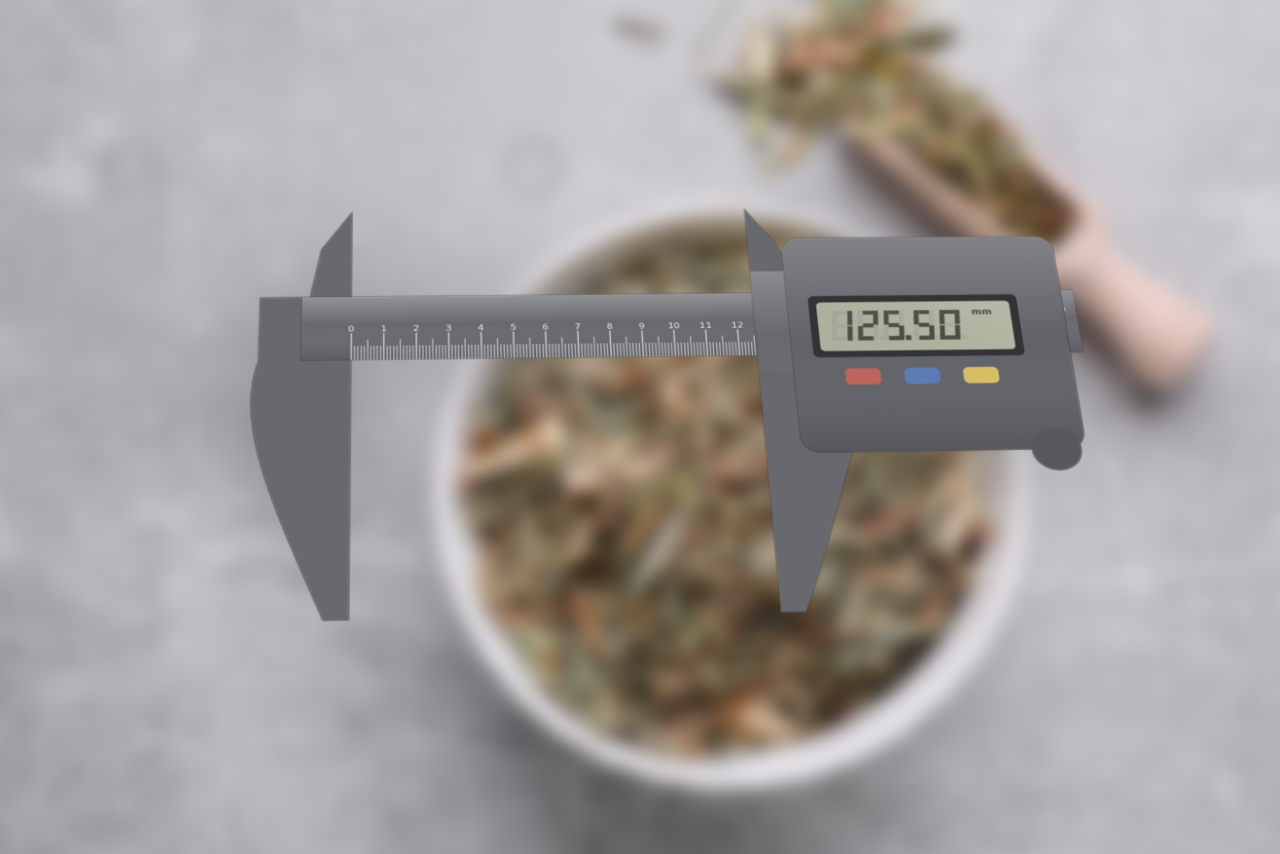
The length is 125.50,mm
